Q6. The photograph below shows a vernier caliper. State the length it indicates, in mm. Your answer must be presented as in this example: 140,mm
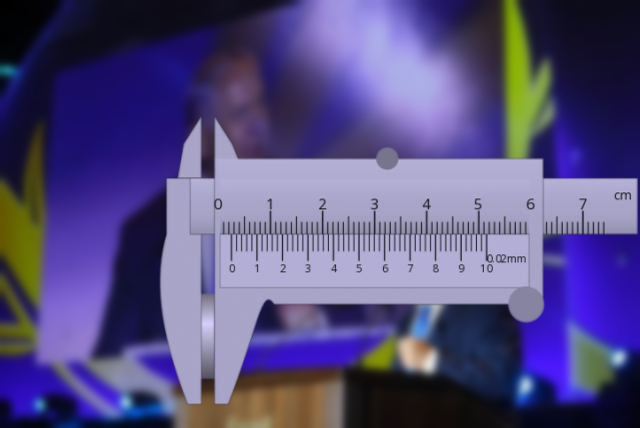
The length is 2.5,mm
